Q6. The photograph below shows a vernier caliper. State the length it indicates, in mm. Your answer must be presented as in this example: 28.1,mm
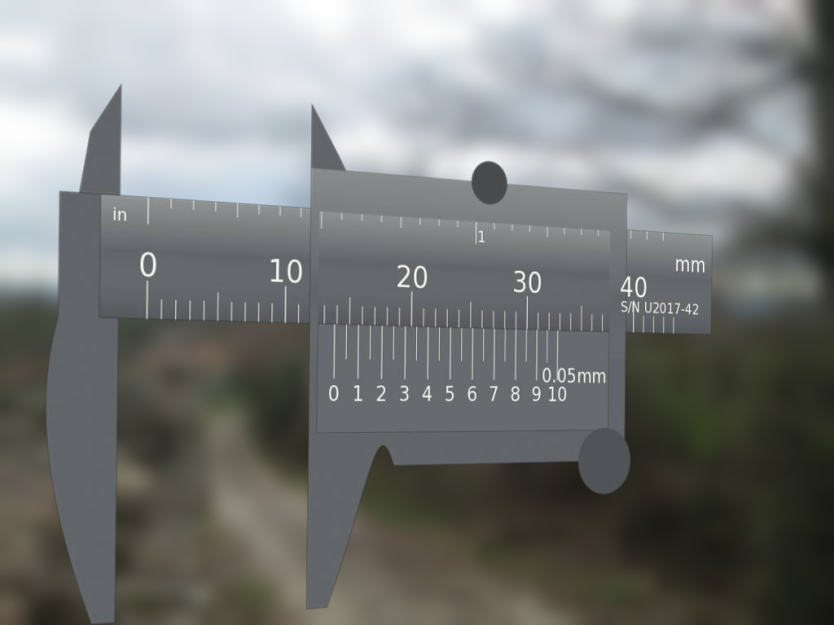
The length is 13.8,mm
